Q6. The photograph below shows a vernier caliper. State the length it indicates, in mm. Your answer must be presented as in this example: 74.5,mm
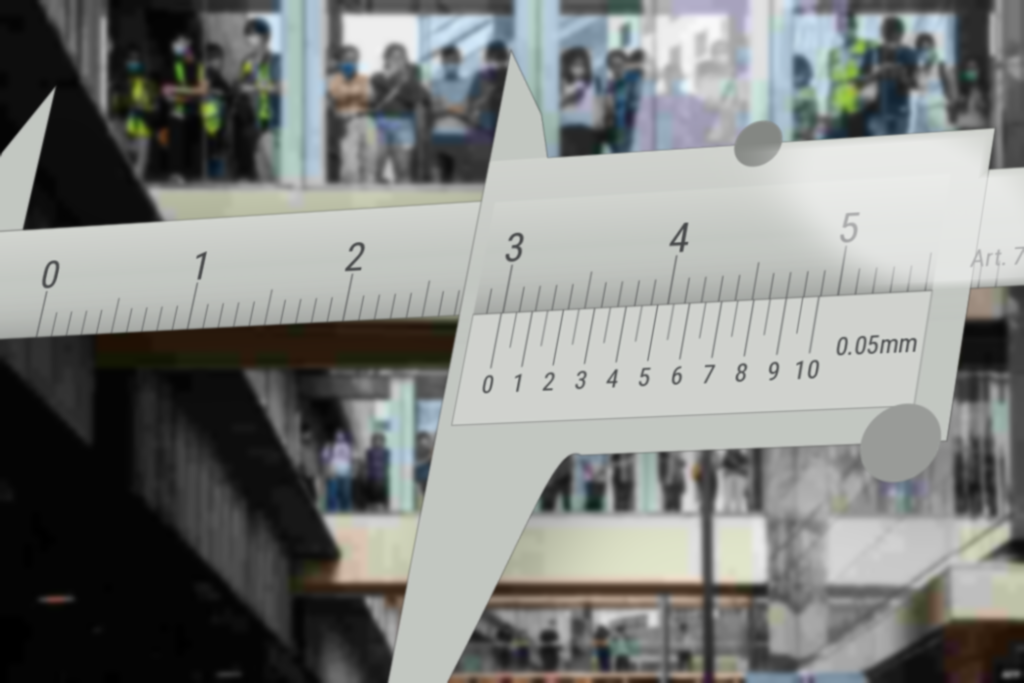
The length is 29.9,mm
